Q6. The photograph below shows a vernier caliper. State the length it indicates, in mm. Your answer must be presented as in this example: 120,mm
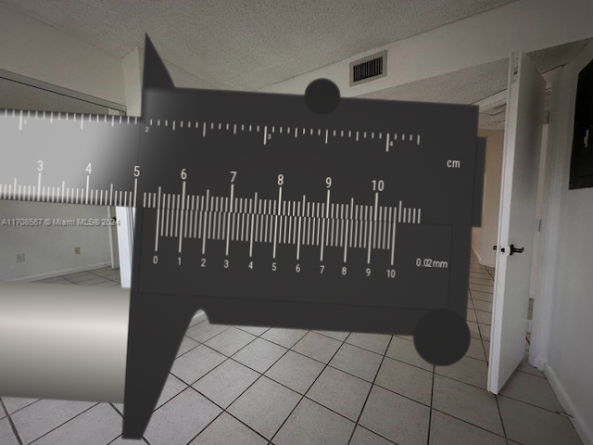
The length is 55.0,mm
